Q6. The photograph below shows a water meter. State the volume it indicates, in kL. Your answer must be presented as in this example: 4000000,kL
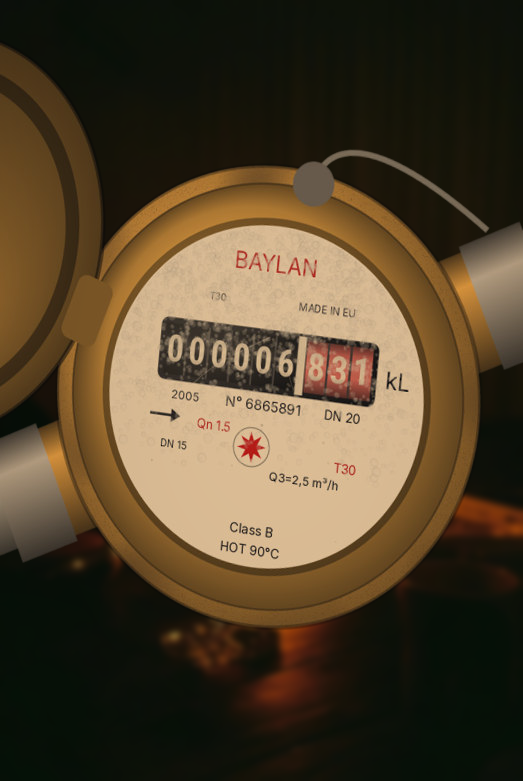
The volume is 6.831,kL
